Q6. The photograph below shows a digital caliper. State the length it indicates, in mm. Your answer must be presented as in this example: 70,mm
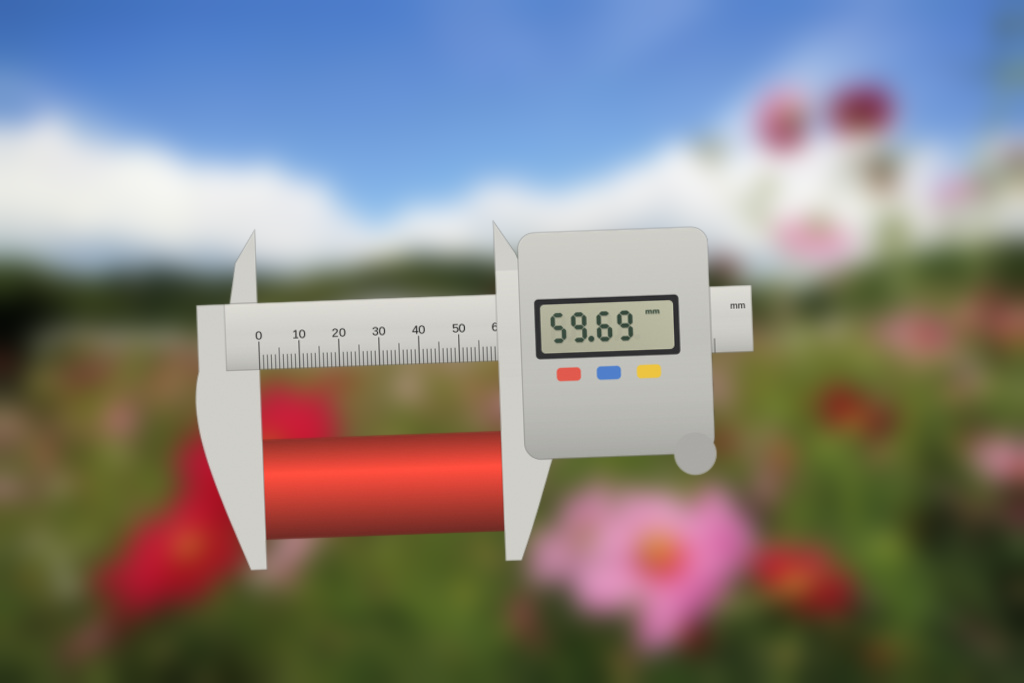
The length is 59.69,mm
